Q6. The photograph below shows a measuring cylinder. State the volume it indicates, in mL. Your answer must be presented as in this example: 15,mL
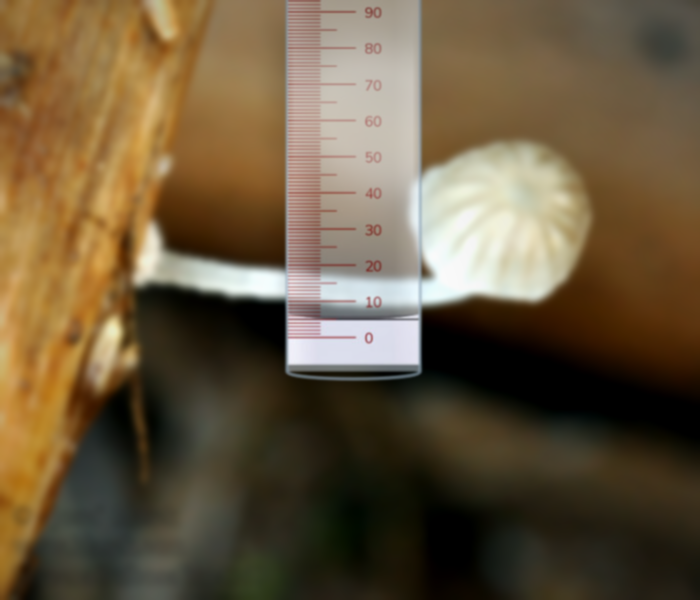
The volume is 5,mL
